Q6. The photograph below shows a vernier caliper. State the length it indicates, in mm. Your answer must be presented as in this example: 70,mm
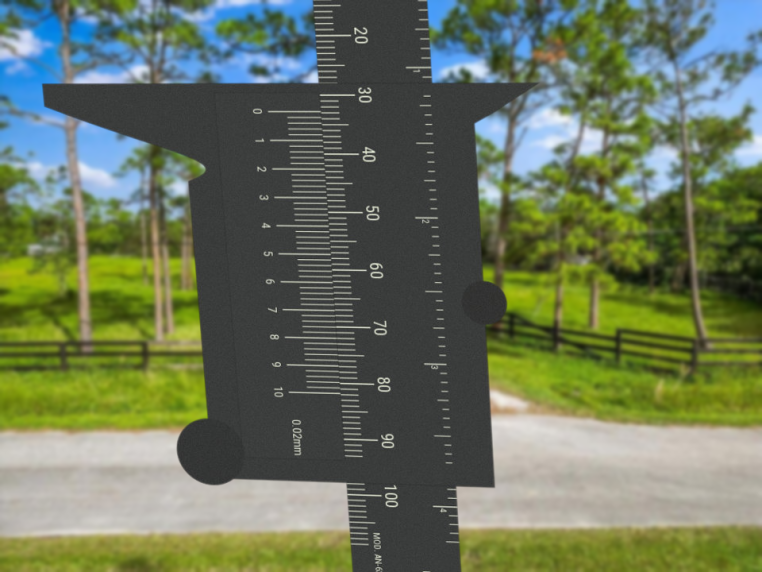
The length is 32.8,mm
